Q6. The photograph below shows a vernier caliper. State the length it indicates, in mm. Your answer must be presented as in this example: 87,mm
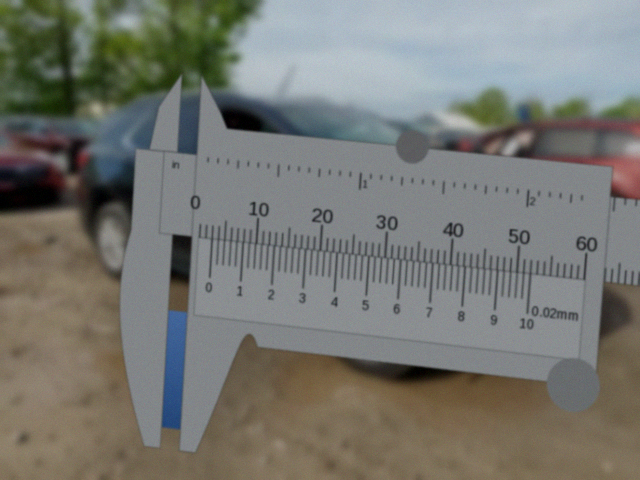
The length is 3.0,mm
